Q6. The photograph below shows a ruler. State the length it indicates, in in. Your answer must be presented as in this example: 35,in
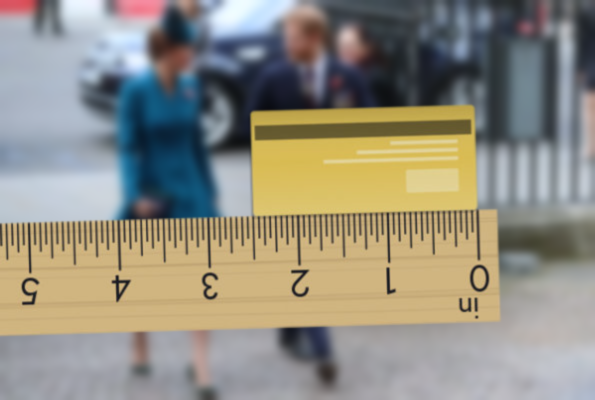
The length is 2.5,in
